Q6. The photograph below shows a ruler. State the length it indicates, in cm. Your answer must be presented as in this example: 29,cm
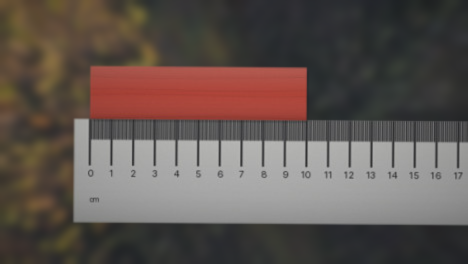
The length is 10,cm
